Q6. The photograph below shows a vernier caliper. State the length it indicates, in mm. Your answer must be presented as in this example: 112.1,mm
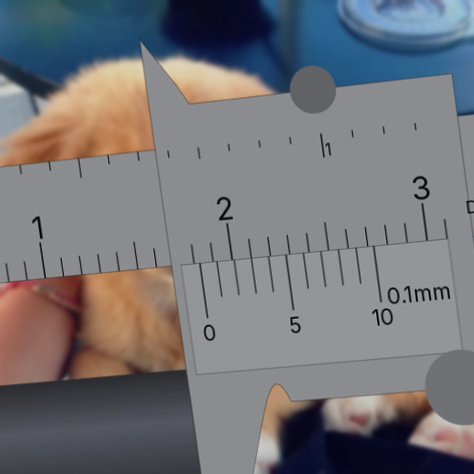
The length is 18.3,mm
